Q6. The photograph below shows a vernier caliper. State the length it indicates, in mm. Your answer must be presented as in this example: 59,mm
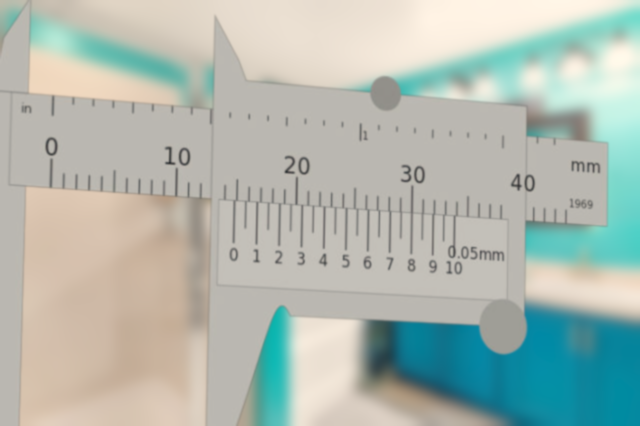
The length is 14.8,mm
